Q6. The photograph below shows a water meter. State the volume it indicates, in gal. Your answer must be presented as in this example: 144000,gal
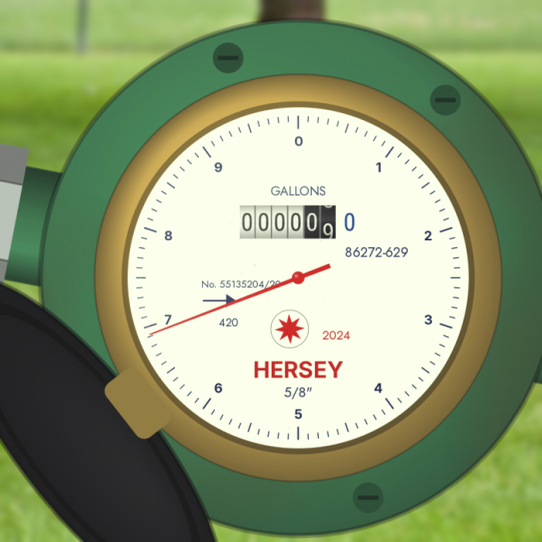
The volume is 86.9,gal
